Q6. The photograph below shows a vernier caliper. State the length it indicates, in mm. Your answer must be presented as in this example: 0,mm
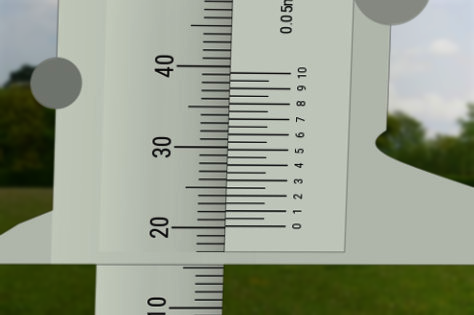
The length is 20.2,mm
